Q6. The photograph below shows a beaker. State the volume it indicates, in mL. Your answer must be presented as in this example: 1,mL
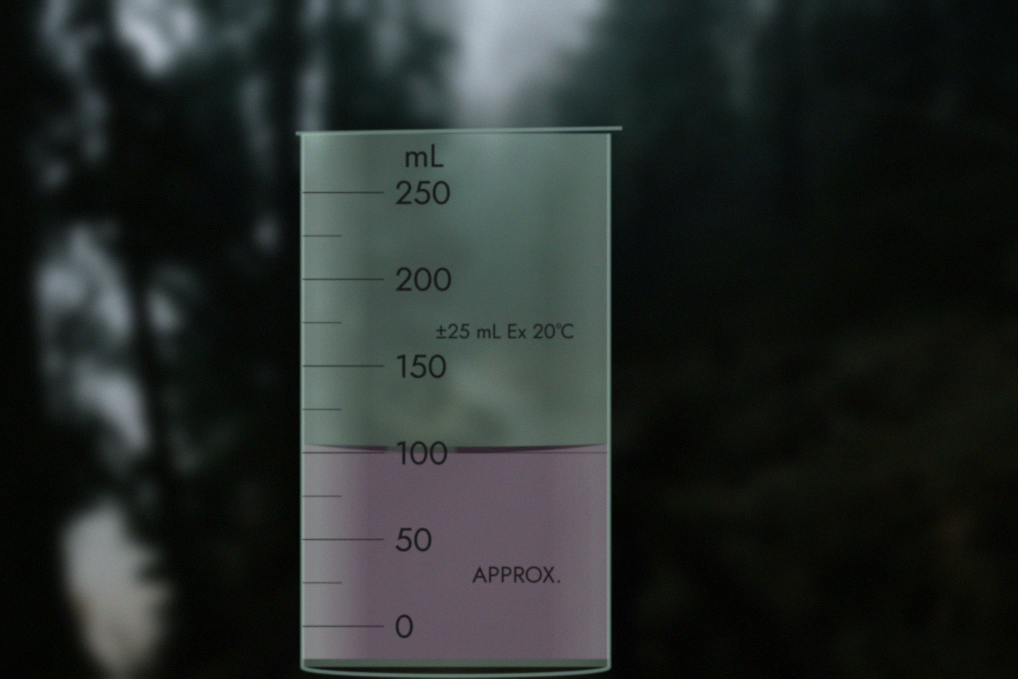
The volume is 100,mL
